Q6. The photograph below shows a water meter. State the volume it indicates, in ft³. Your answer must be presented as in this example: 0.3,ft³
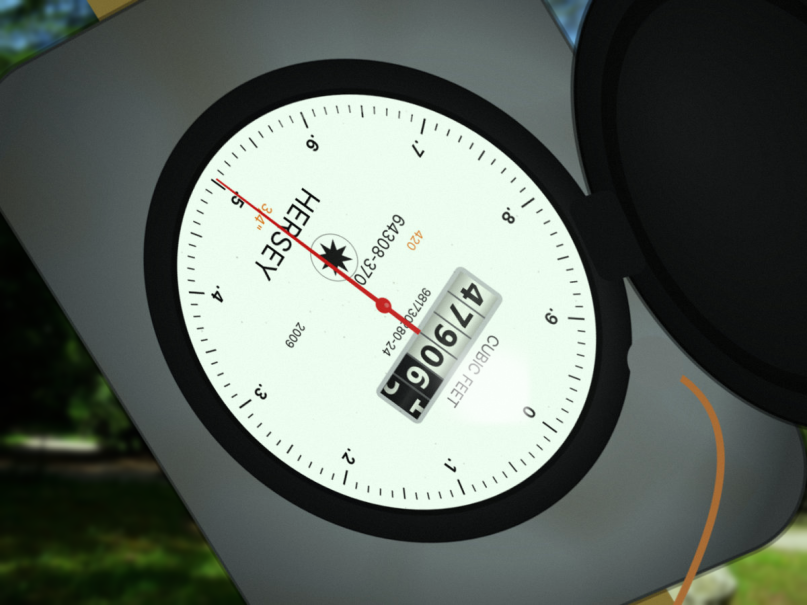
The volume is 479061.50,ft³
